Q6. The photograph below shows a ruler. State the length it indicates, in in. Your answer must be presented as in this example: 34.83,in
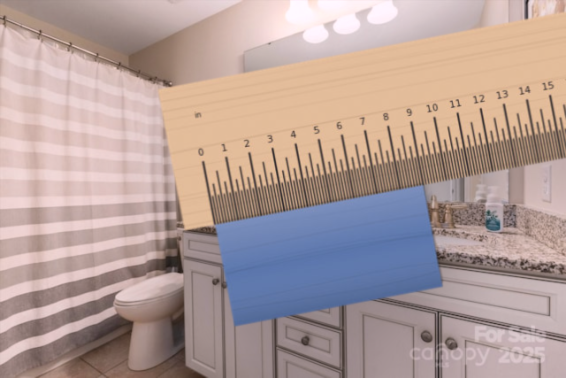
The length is 9,in
